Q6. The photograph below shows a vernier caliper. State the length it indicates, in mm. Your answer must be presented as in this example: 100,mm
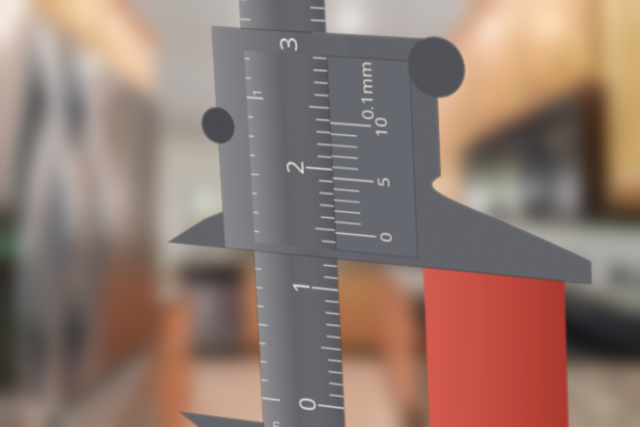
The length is 14.8,mm
